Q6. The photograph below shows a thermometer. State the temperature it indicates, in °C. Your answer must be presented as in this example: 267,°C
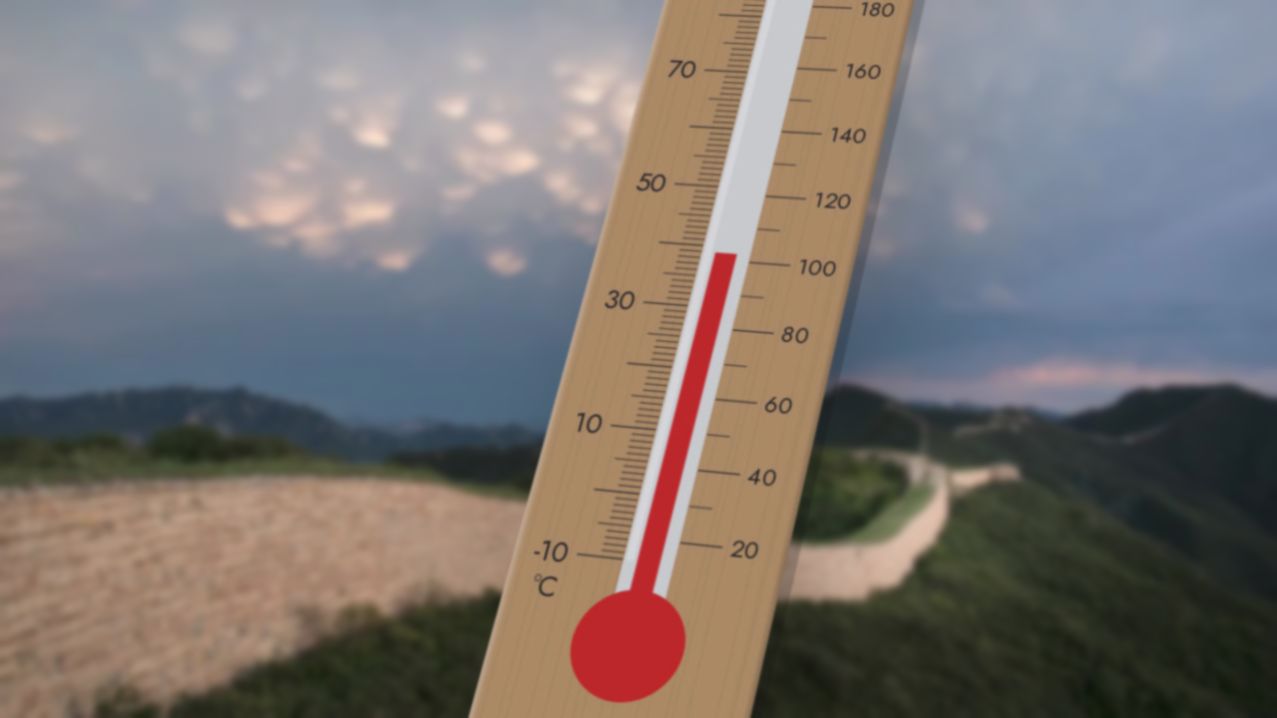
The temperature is 39,°C
